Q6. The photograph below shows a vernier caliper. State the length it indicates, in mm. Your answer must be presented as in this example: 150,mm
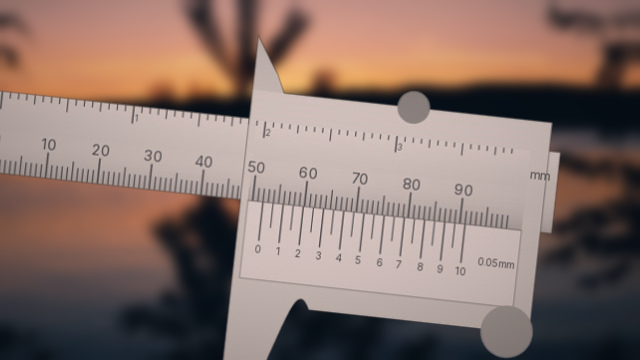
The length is 52.0,mm
